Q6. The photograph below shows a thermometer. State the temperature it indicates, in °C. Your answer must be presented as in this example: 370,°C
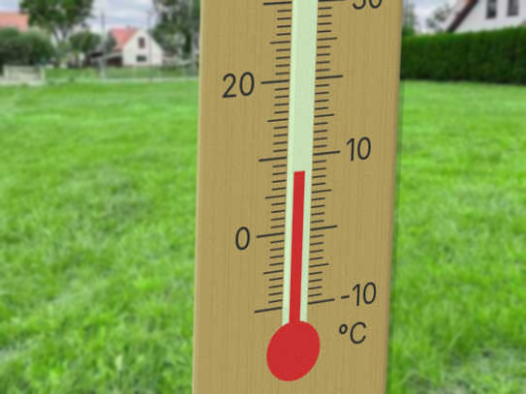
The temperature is 8,°C
